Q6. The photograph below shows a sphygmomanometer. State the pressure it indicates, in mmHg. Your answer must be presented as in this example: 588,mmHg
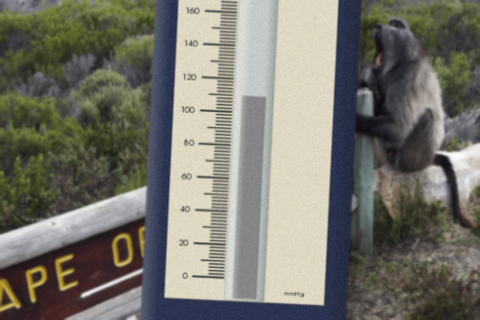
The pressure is 110,mmHg
